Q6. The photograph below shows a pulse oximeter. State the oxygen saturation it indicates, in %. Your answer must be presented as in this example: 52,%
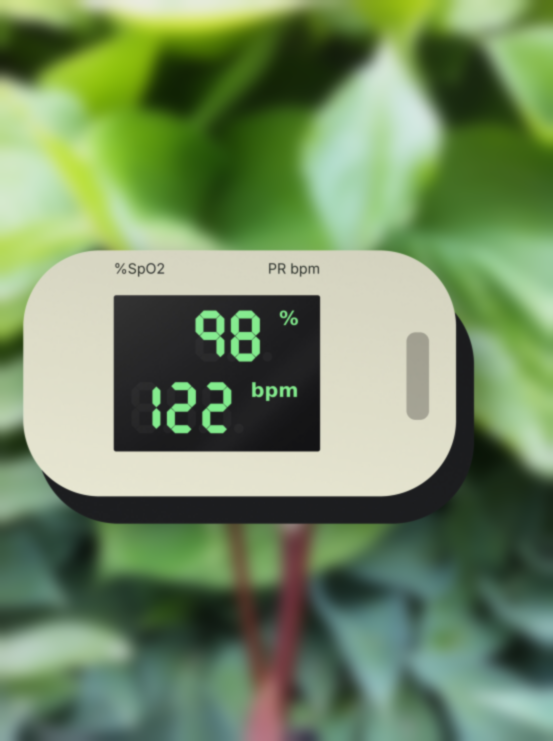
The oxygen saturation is 98,%
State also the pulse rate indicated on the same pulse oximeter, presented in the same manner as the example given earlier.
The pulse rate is 122,bpm
